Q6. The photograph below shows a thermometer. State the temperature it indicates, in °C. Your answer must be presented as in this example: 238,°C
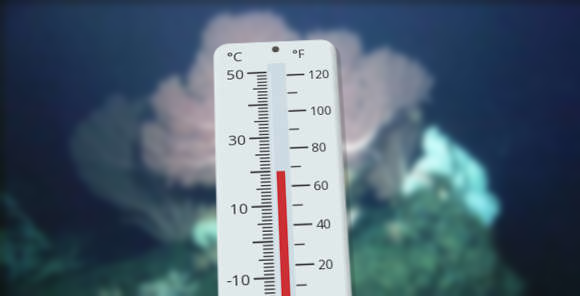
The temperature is 20,°C
